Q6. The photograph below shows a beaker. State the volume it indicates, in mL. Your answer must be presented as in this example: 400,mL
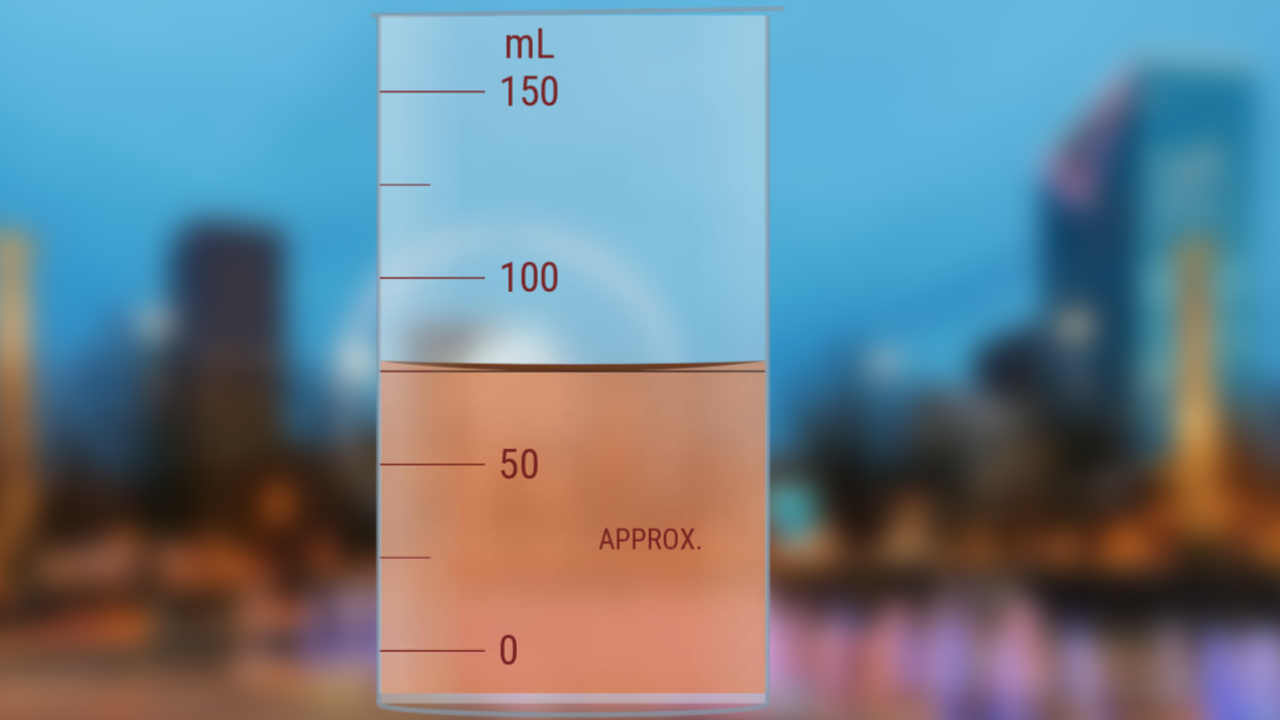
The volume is 75,mL
